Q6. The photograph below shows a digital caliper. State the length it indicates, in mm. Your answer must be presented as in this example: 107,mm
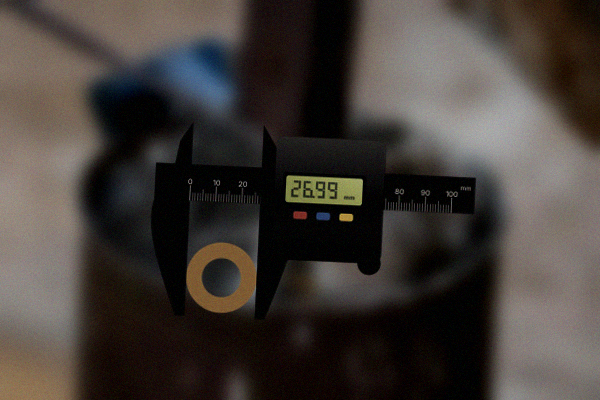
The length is 26.99,mm
